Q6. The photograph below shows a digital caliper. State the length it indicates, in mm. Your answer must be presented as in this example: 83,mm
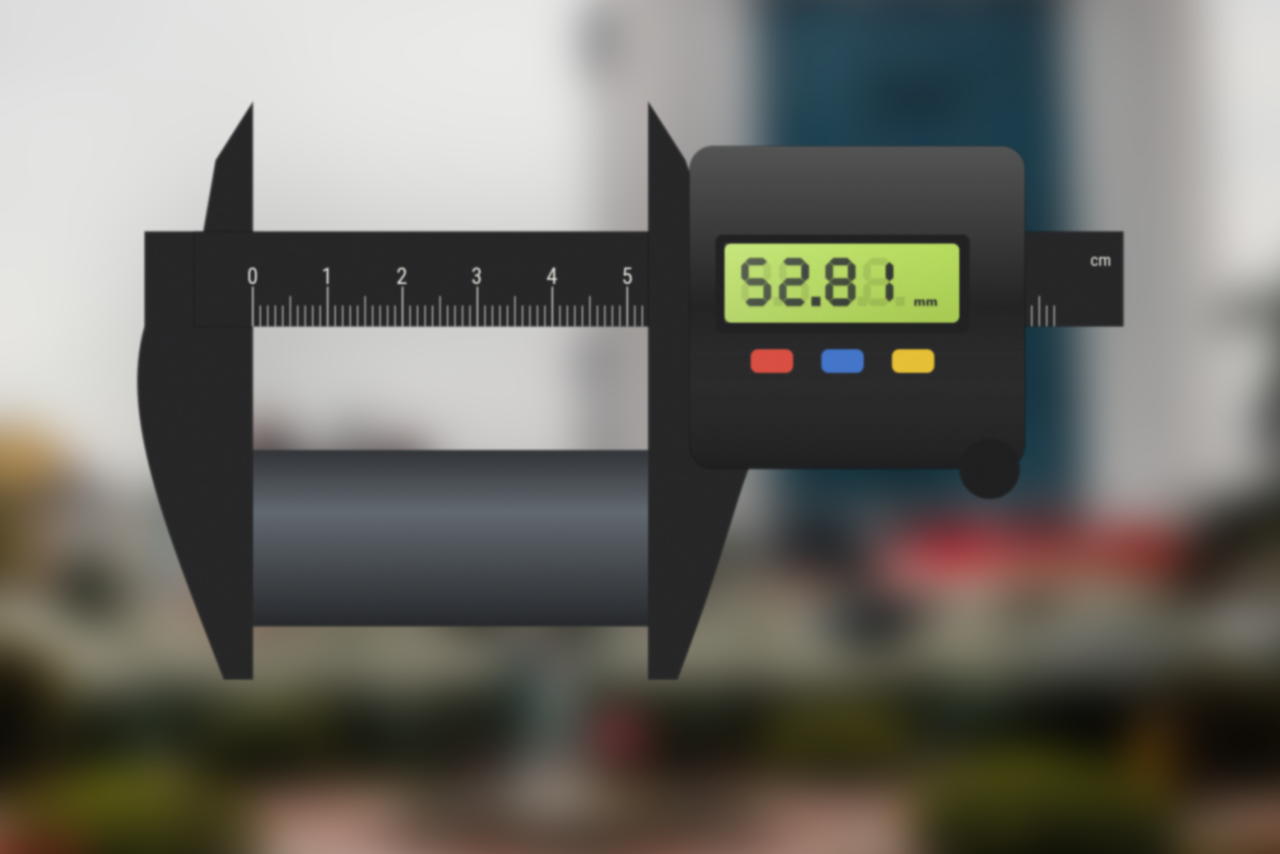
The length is 52.81,mm
